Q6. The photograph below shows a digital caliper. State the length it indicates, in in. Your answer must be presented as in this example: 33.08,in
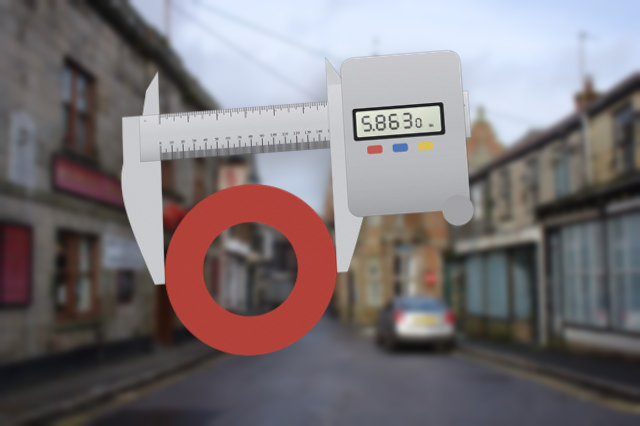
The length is 5.8630,in
